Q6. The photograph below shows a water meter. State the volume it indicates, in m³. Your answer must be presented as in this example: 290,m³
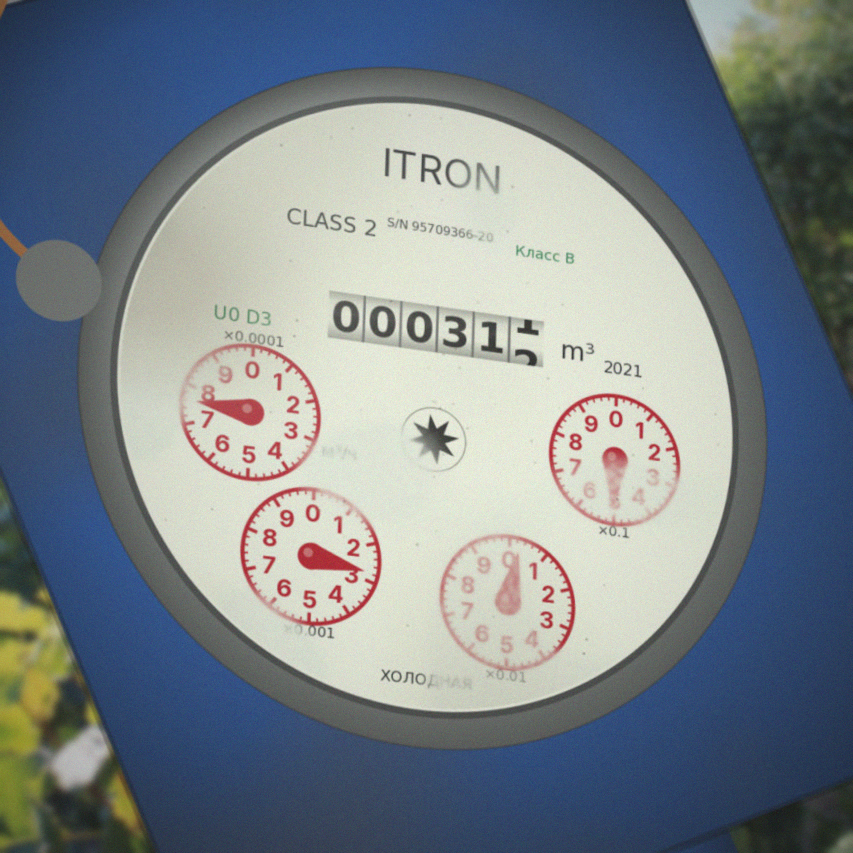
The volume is 311.5027,m³
